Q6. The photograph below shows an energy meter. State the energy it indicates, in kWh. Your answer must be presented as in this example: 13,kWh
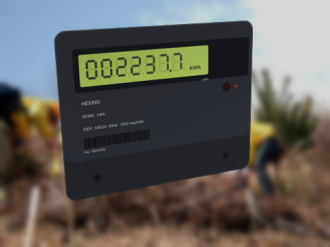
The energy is 2237.7,kWh
